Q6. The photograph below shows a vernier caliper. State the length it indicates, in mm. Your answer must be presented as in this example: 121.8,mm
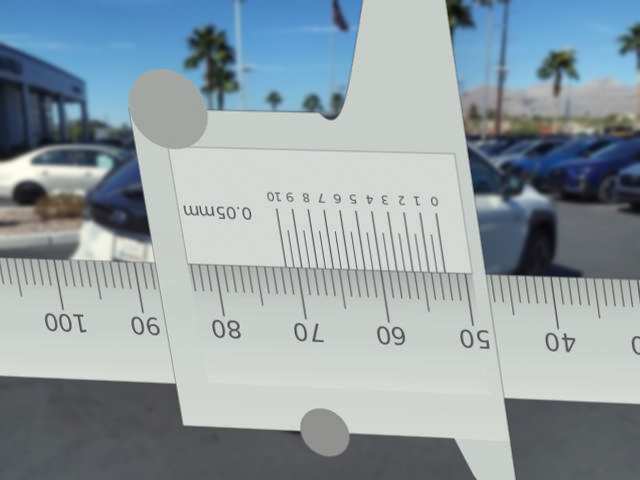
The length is 52.4,mm
